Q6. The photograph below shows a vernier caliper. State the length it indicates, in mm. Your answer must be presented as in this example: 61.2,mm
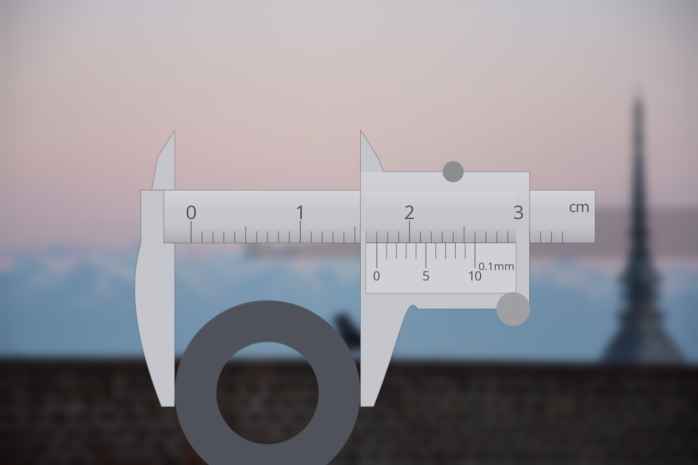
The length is 17.0,mm
